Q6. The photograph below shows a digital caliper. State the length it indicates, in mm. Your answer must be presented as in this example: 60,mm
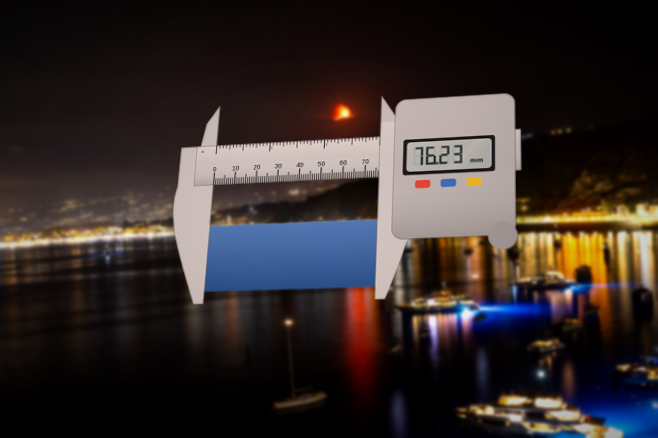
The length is 76.23,mm
